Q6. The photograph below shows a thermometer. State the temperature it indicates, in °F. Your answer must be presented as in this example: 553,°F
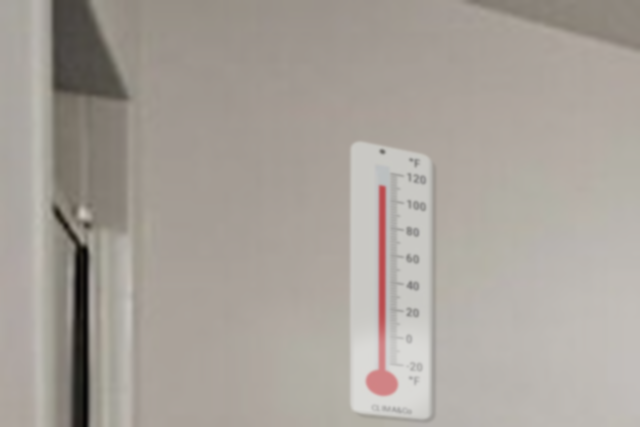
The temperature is 110,°F
